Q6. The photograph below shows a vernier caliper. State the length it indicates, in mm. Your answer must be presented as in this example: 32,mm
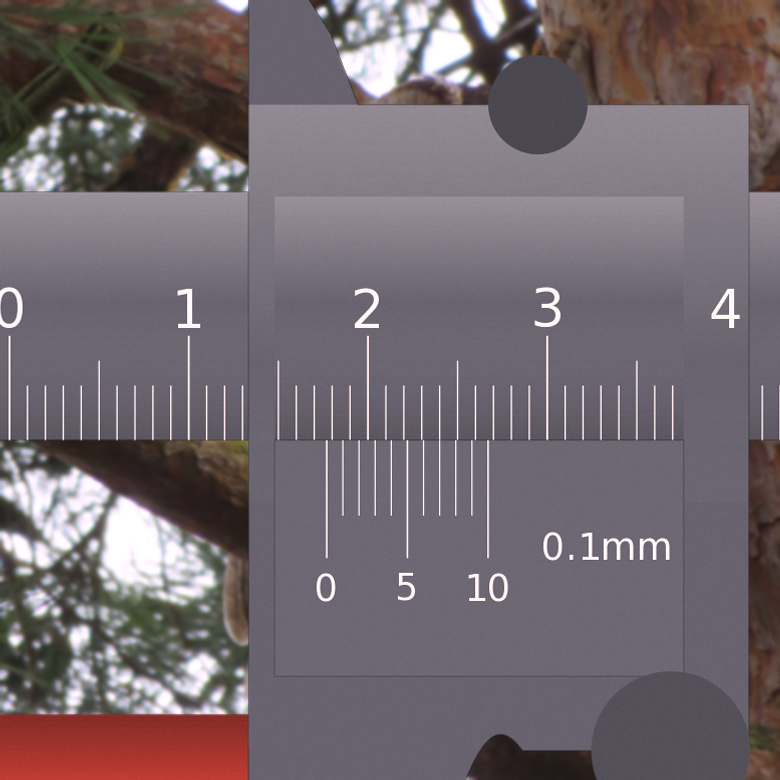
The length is 17.7,mm
